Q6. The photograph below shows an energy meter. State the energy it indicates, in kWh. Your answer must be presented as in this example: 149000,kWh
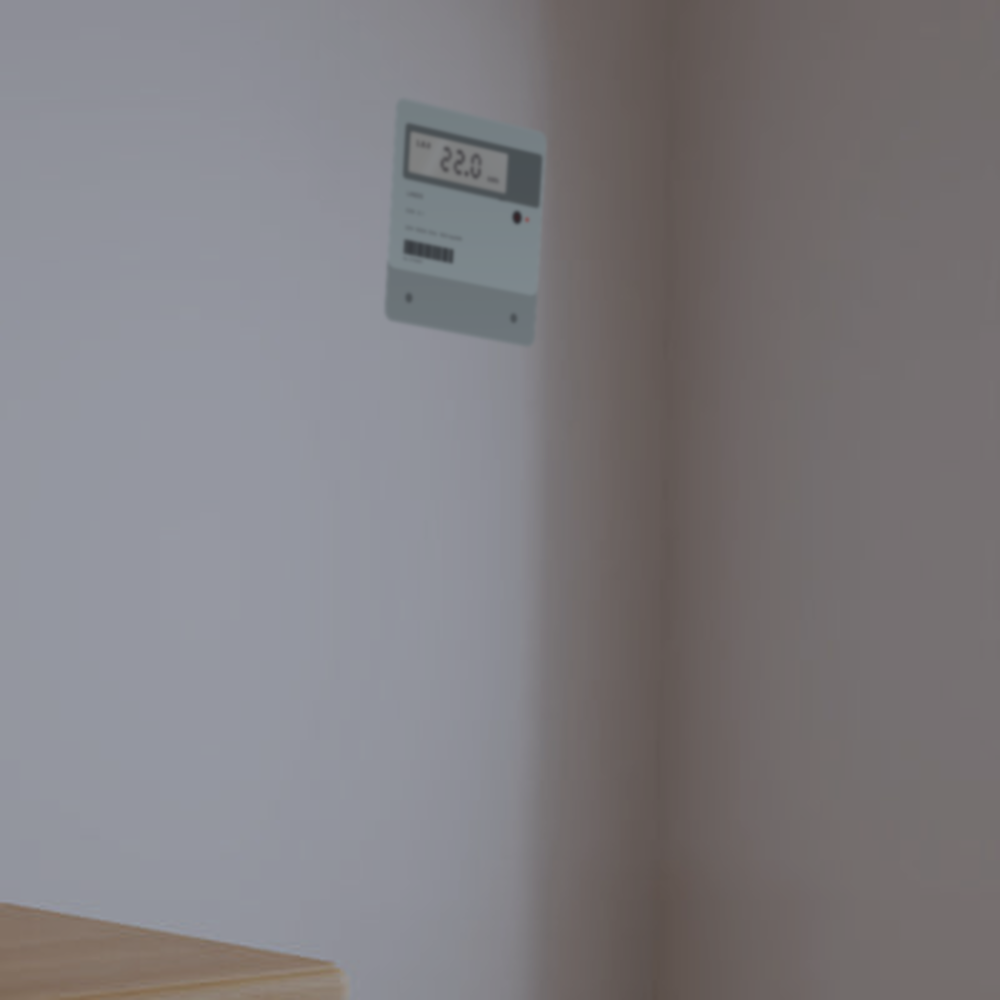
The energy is 22.0,kWh
